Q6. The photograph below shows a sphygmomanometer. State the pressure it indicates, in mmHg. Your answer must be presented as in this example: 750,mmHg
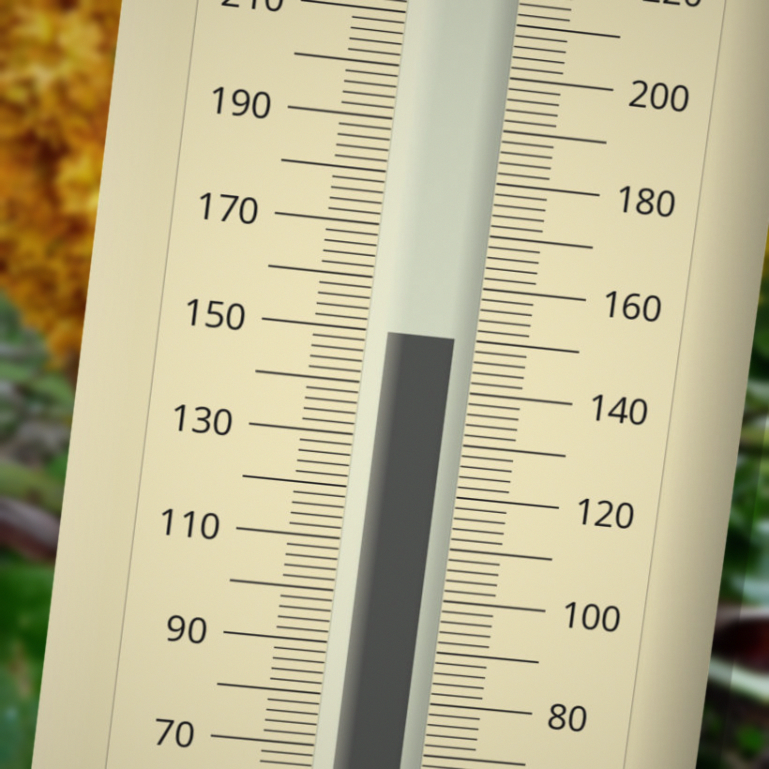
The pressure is 150,mmHg
